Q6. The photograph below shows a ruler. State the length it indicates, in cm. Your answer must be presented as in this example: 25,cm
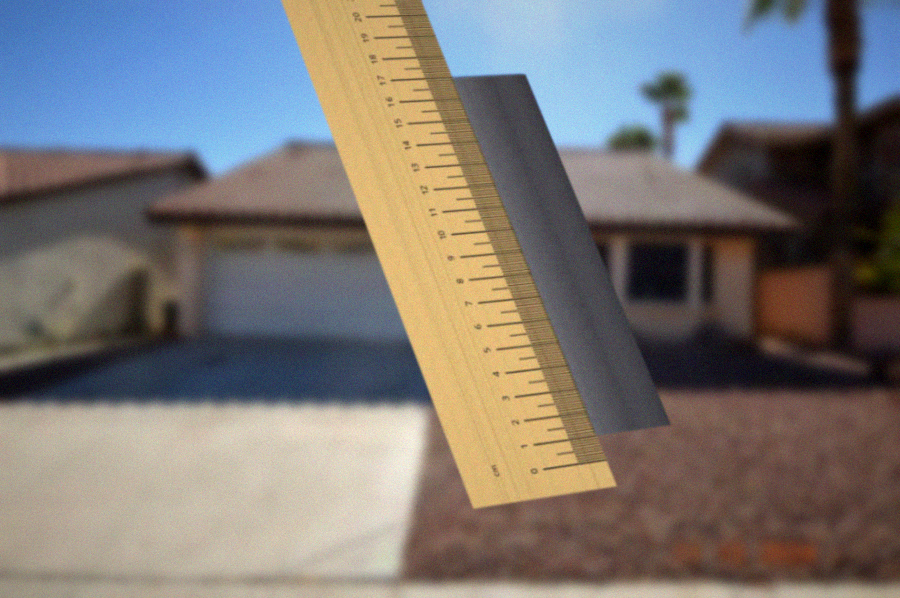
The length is 16,cm
